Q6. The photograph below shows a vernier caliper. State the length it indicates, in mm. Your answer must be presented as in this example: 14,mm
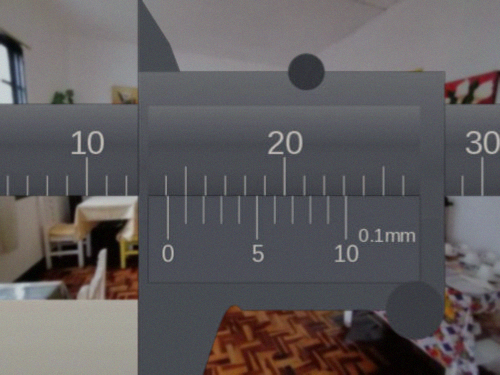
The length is 14.1,mm
